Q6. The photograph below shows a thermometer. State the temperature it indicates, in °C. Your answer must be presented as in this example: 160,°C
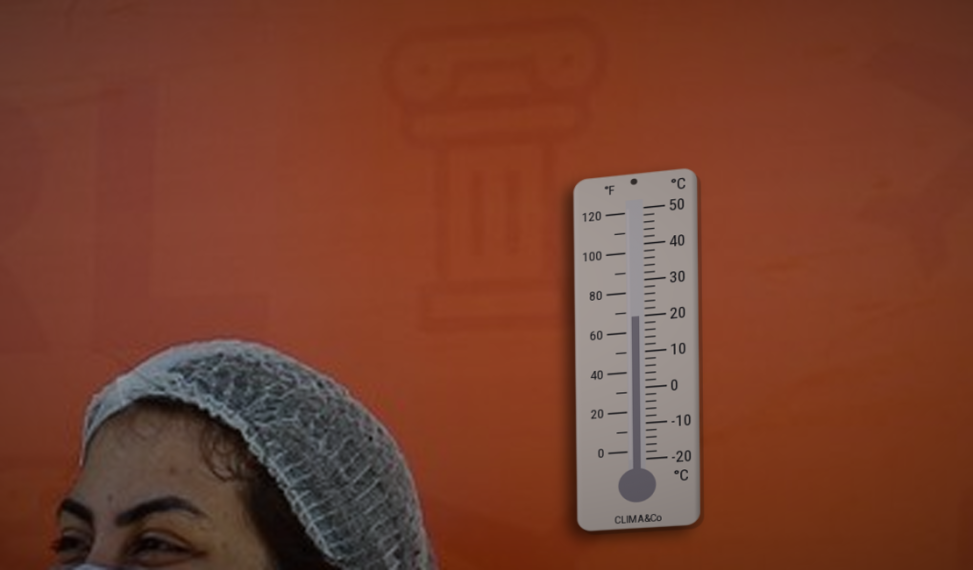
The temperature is 20,°C
